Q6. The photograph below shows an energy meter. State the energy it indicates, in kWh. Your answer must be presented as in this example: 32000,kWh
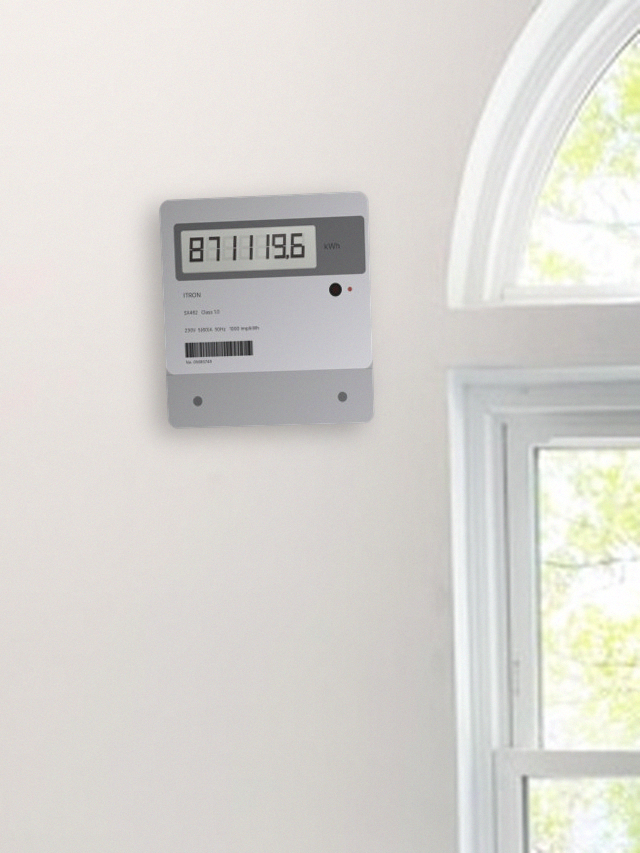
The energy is 871119.6,kWh
